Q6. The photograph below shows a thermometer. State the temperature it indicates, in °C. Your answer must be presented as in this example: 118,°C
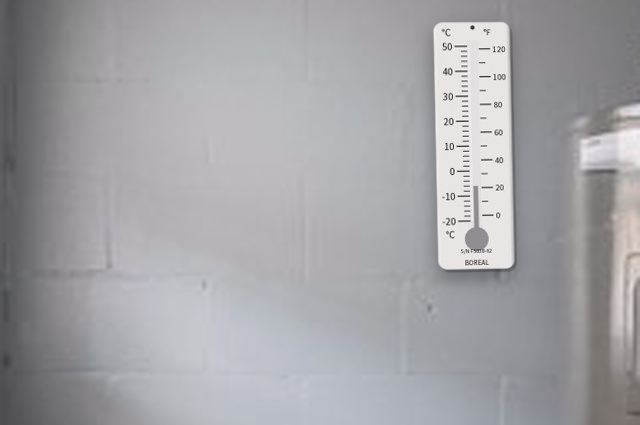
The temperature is -6,°C
